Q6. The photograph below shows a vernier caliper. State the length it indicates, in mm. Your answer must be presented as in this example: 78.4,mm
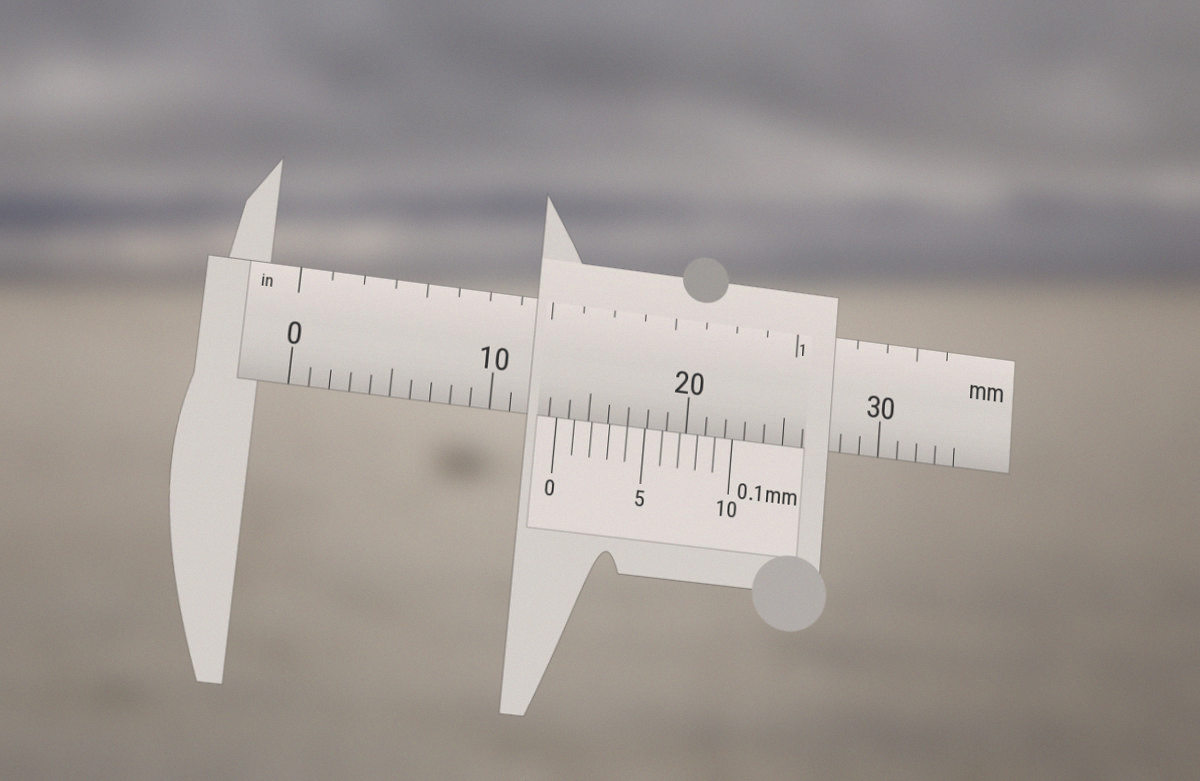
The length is 13.4,mm
